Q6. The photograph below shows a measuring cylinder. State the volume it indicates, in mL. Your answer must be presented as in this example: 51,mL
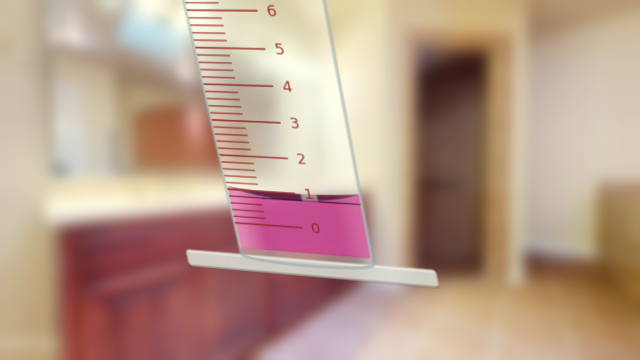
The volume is 0.8,mL
